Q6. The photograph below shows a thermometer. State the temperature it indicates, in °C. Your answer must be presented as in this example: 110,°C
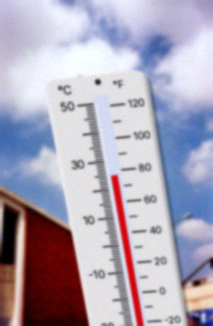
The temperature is 25,°C
